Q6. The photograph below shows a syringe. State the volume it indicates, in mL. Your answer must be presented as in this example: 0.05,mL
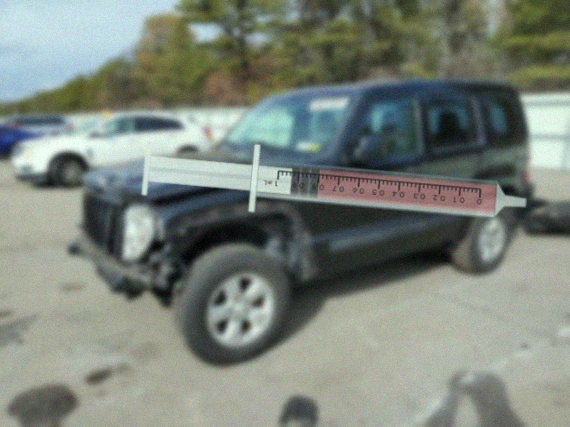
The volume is 0.8,mL
